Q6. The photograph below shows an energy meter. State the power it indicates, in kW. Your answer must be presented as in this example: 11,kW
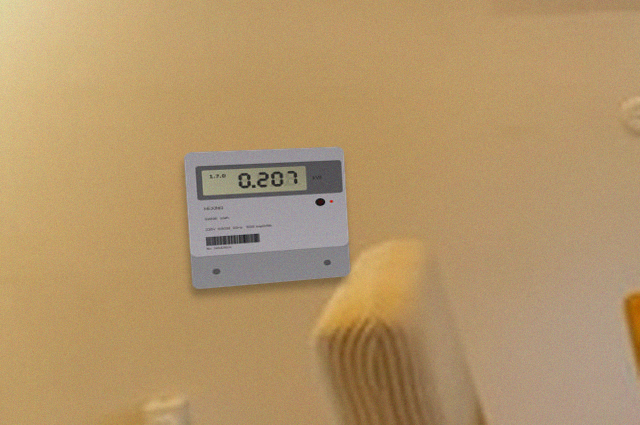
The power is 0.207,kW
